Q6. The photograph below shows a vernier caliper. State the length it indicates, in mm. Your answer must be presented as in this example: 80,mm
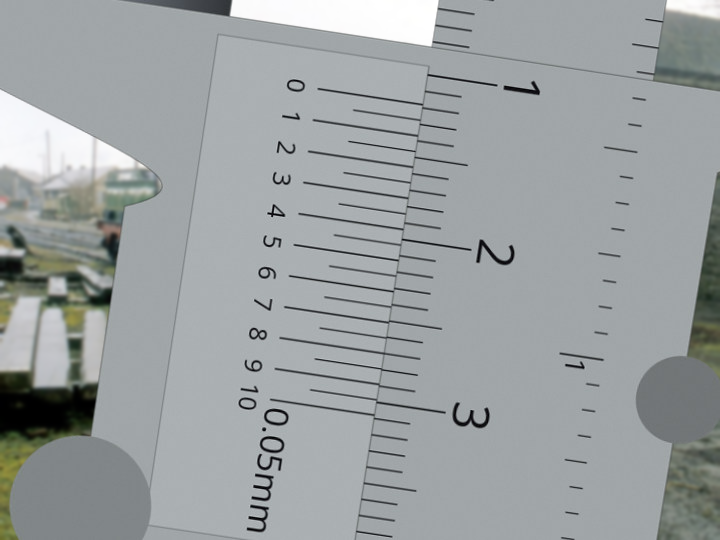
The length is 11.8,mm
